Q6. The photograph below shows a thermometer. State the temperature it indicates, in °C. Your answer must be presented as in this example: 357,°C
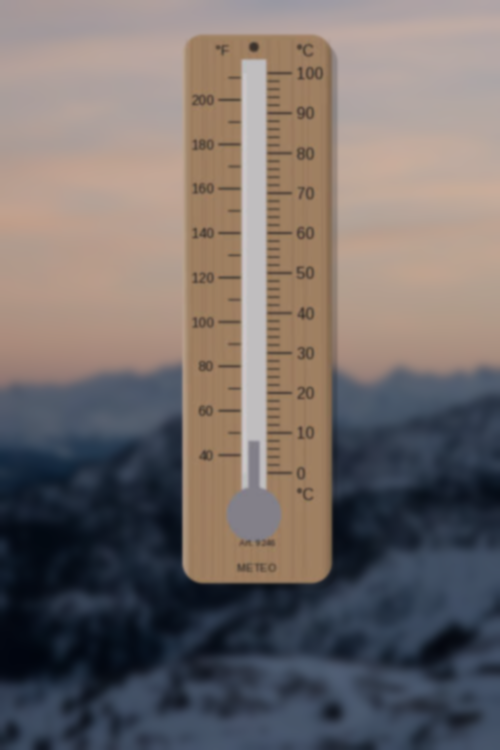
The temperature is 8,°C
